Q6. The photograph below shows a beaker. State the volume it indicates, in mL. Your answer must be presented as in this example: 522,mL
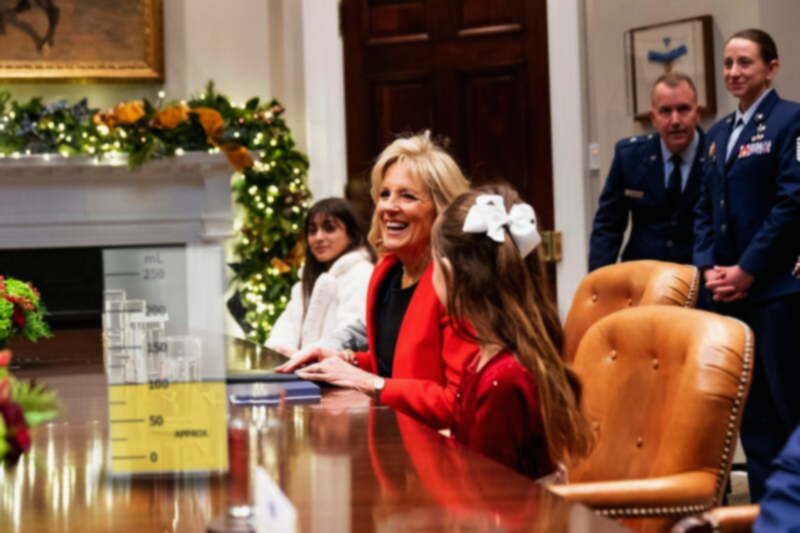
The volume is 100,mL
